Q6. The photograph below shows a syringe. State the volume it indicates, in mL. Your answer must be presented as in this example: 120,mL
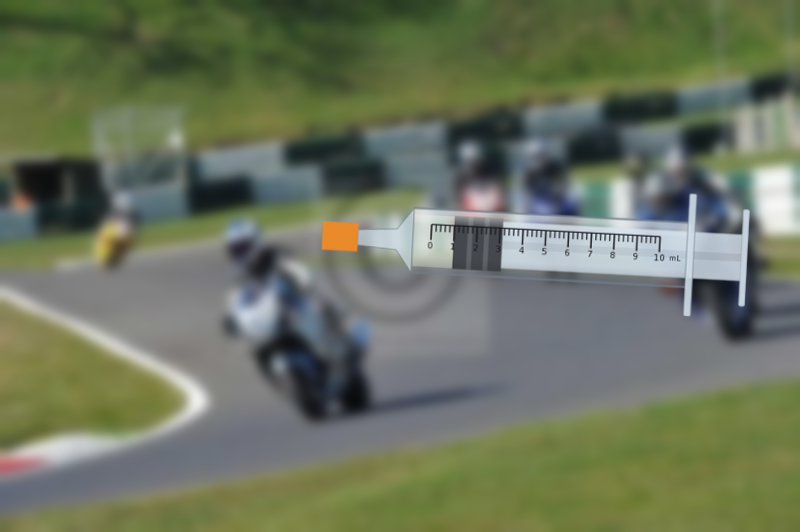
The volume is 1,mL
